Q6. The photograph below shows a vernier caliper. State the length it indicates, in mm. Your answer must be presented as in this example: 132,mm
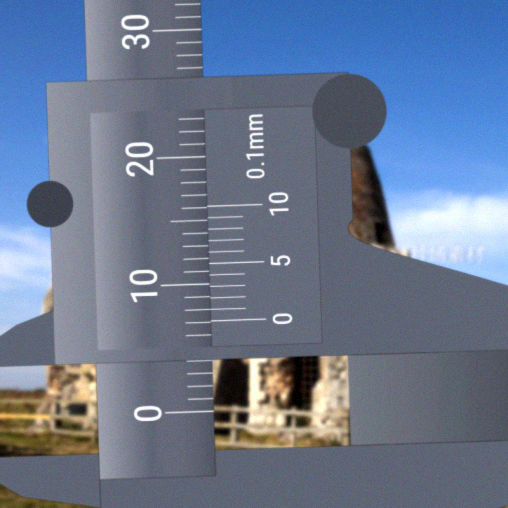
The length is 7.1,mm
